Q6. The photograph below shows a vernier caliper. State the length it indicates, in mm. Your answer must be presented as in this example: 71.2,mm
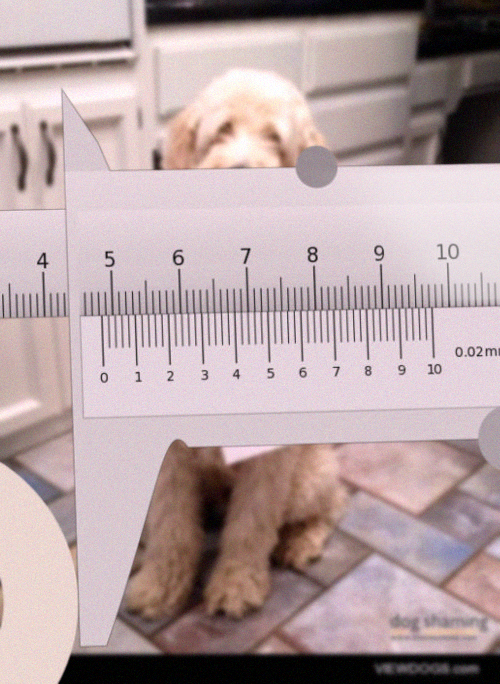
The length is 48.4,mm
